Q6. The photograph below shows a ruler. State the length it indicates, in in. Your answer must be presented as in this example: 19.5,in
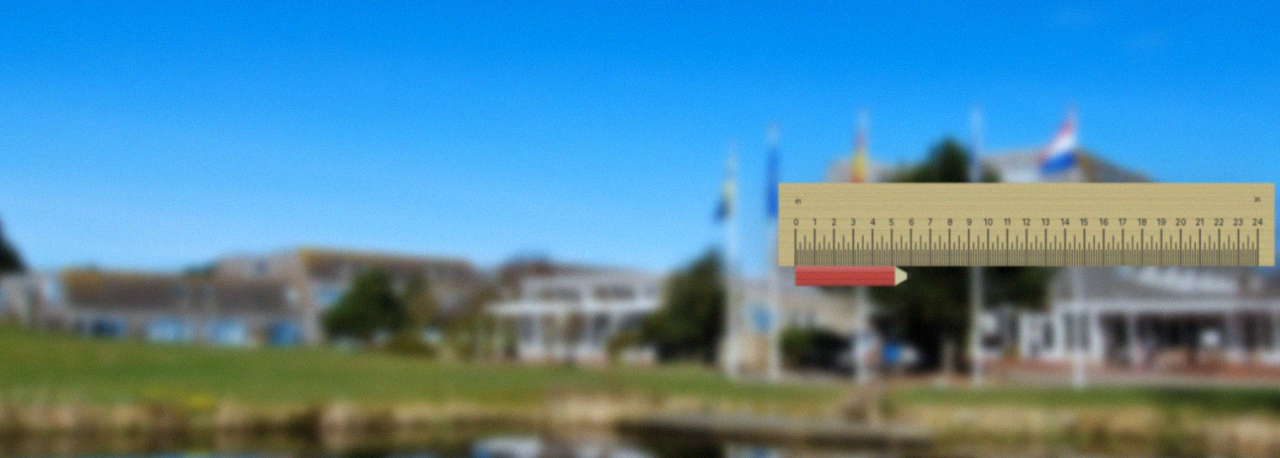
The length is 6,in
